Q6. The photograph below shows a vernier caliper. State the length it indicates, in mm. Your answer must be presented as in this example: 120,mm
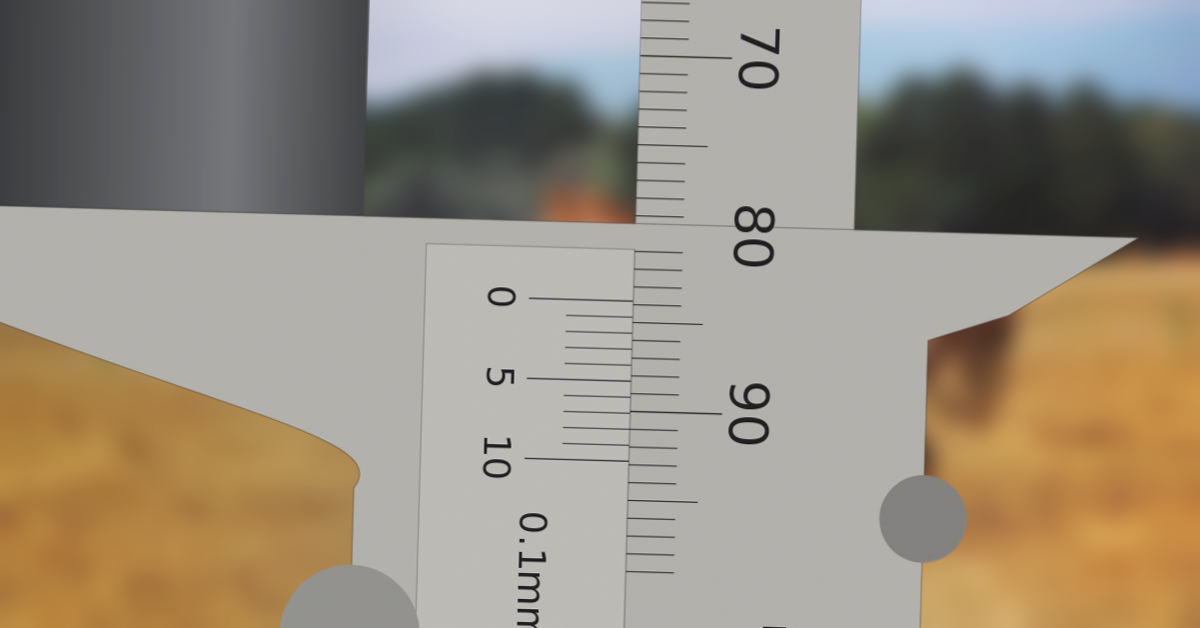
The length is 83.8,mm
